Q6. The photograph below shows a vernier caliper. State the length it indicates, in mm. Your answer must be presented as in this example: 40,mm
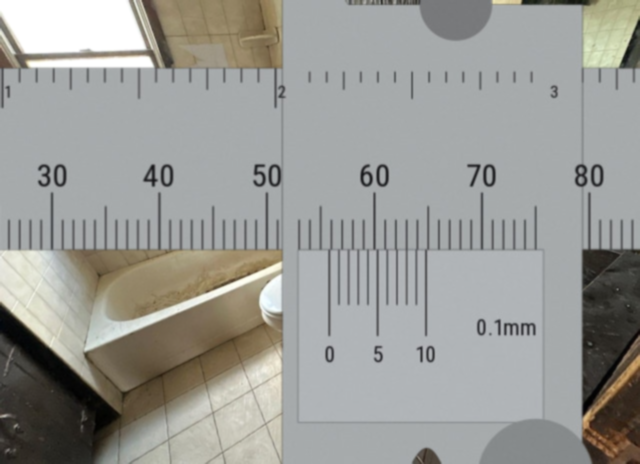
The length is 55.8,mm
